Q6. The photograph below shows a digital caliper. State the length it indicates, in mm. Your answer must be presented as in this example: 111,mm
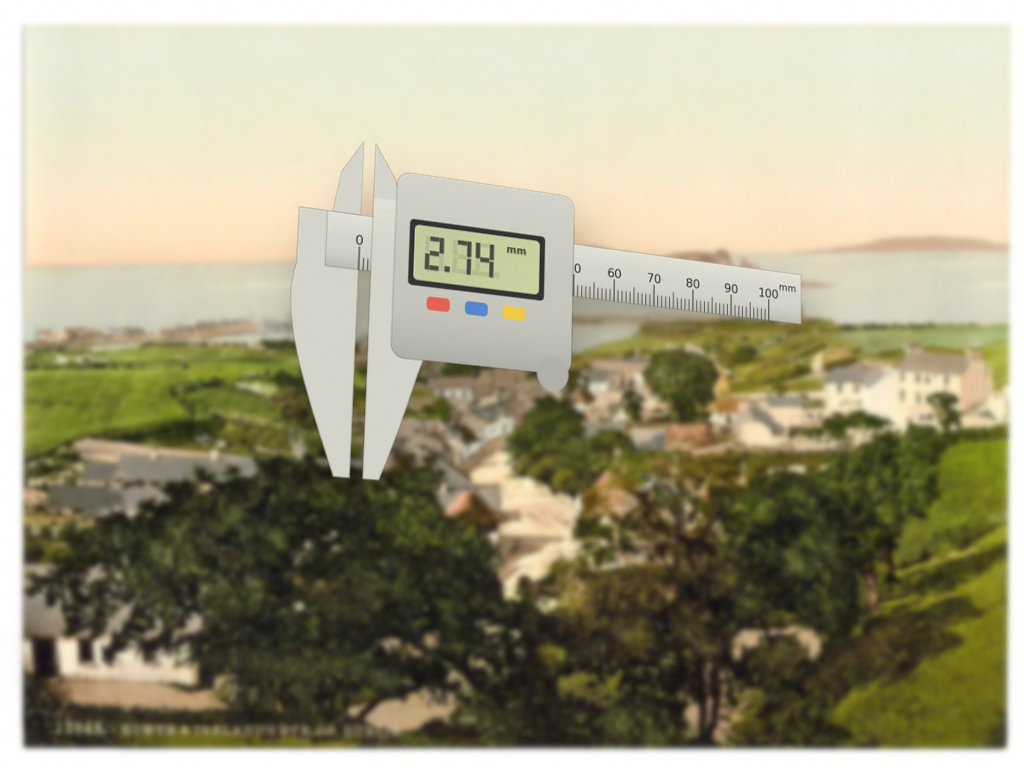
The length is 2.74,mm
